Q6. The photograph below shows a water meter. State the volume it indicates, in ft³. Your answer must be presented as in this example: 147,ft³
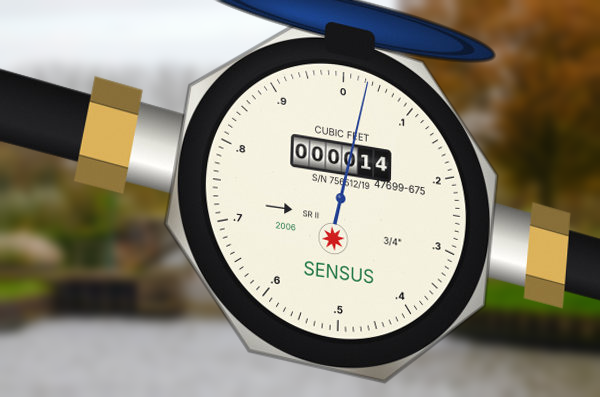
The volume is 14.03,ft³
